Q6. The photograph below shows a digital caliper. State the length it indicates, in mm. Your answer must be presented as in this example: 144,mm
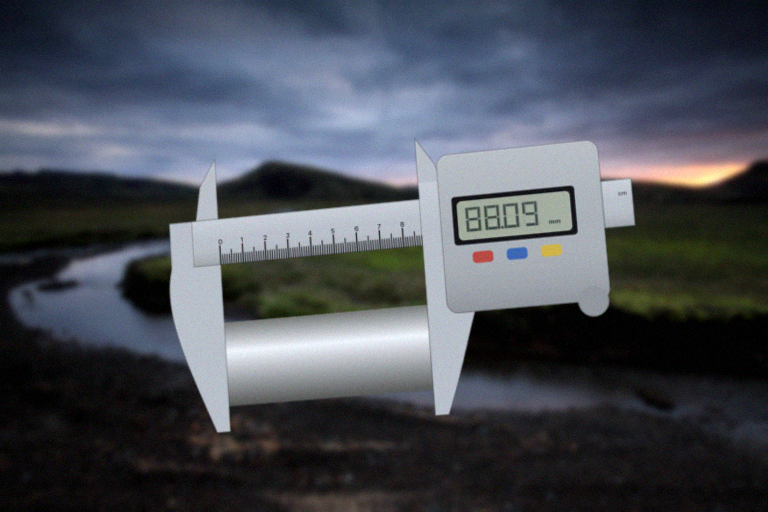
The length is 88.09,mm
